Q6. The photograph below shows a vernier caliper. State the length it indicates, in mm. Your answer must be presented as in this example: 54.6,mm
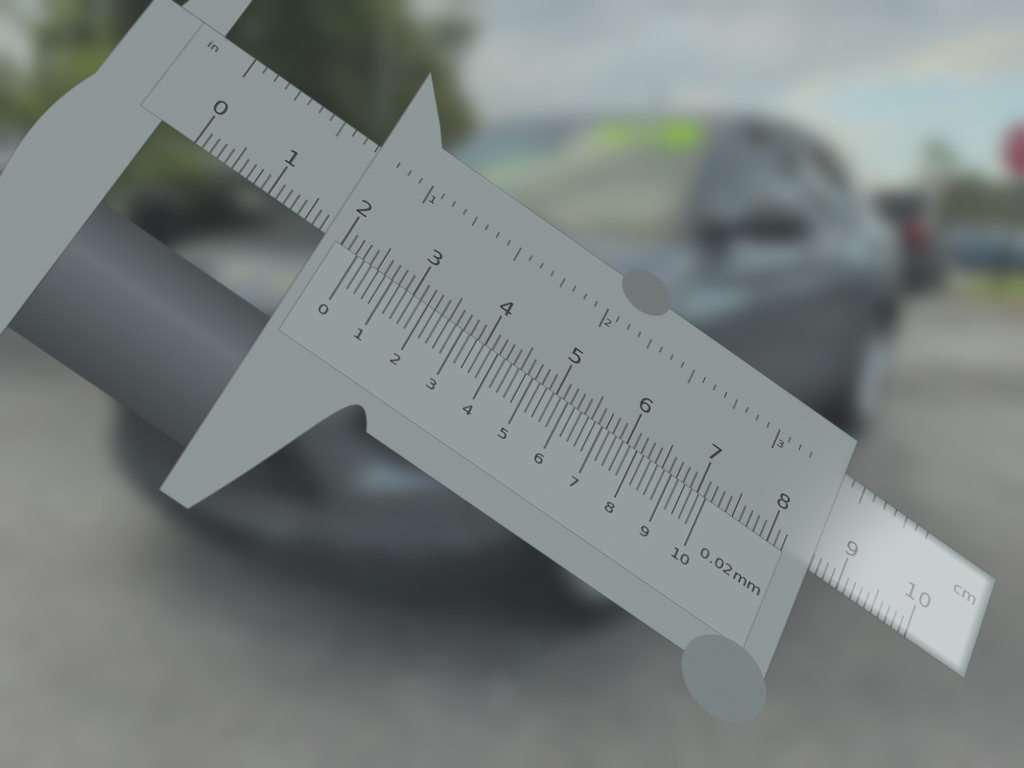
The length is 22.2,mm
